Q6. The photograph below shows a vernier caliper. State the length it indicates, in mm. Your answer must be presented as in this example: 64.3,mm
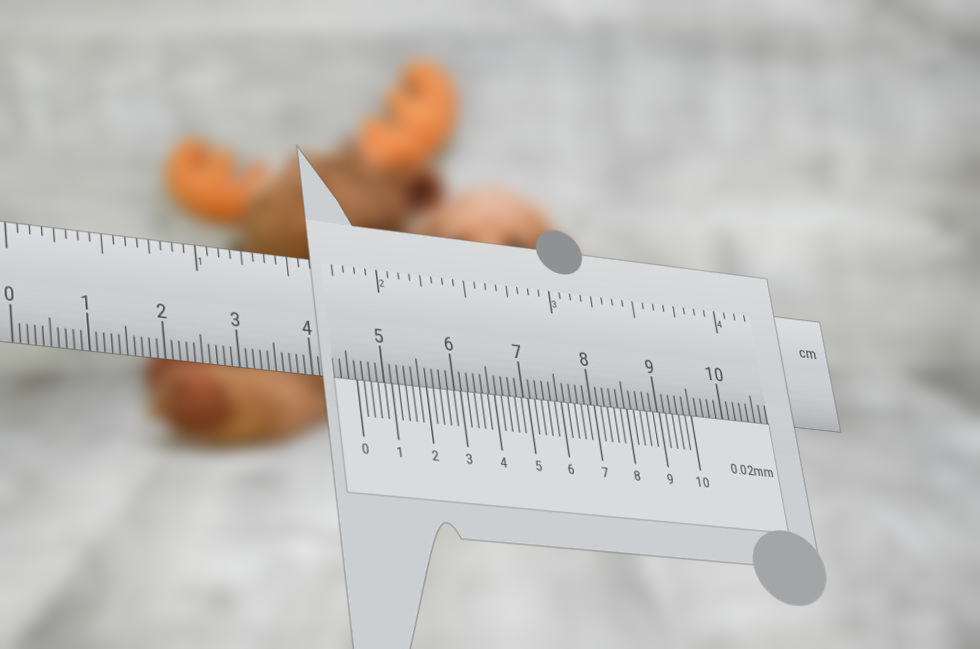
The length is 46.2,mm
